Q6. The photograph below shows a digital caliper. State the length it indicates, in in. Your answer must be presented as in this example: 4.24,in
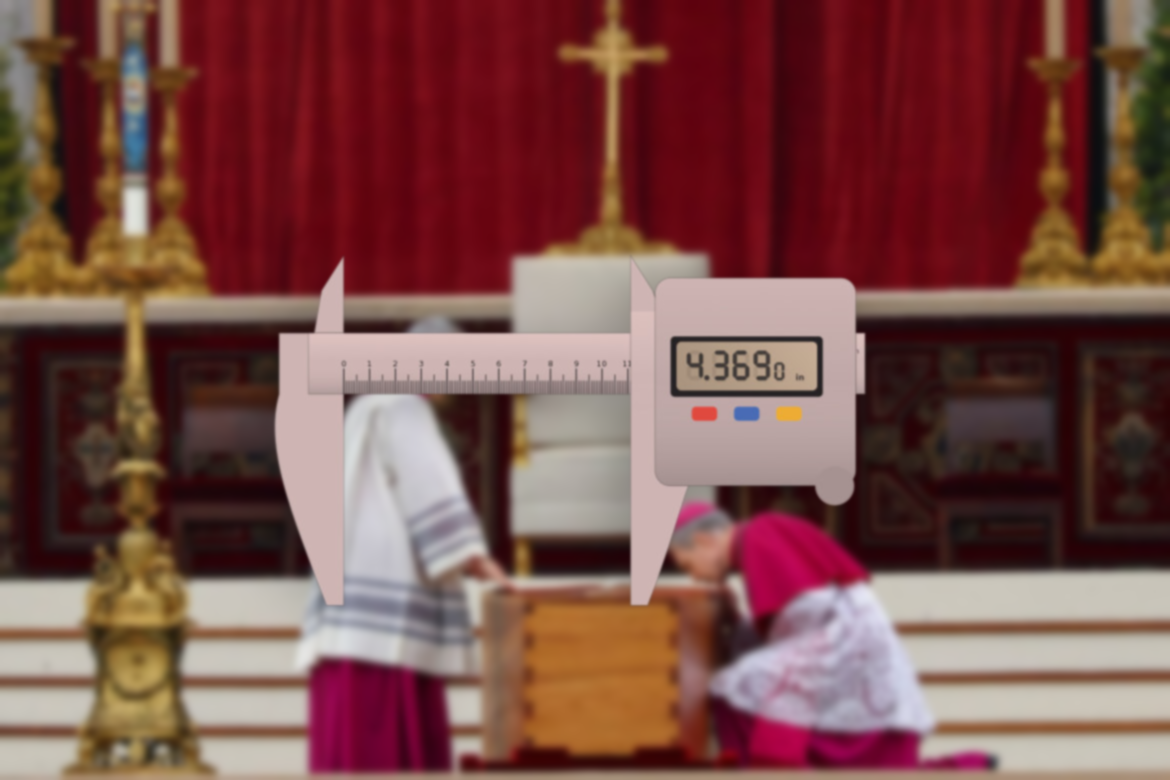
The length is 4.3690,in
